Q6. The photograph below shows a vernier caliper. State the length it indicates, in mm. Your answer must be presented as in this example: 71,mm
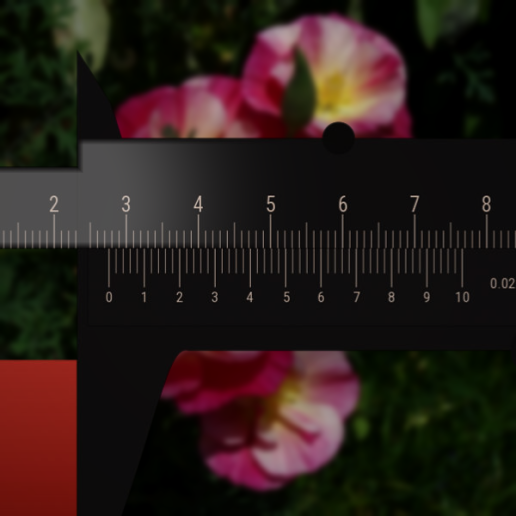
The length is 27.6,mm
